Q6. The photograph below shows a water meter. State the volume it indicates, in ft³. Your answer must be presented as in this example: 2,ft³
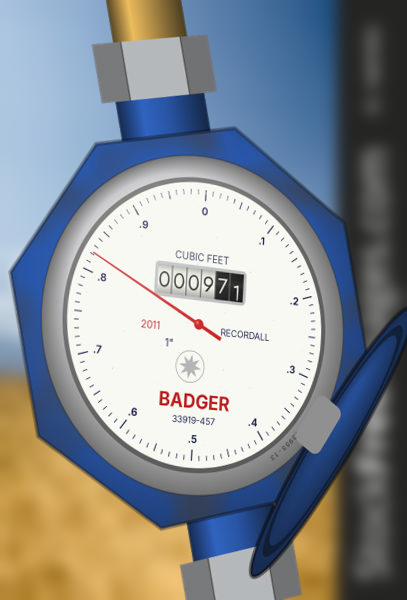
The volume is 970.82,ft³
